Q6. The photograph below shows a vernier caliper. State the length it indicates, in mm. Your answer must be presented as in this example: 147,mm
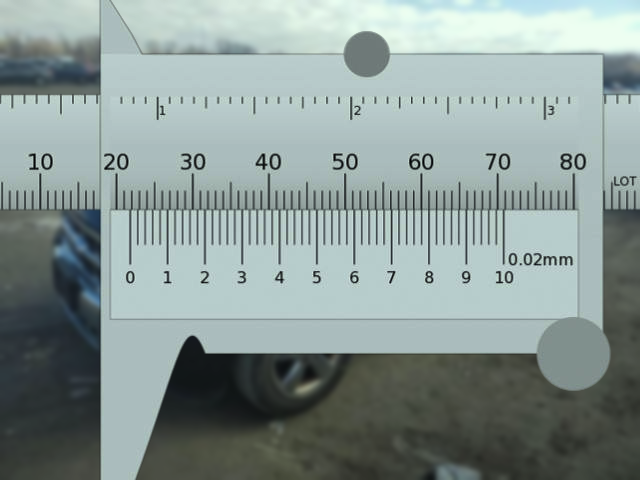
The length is 21.8,mm
